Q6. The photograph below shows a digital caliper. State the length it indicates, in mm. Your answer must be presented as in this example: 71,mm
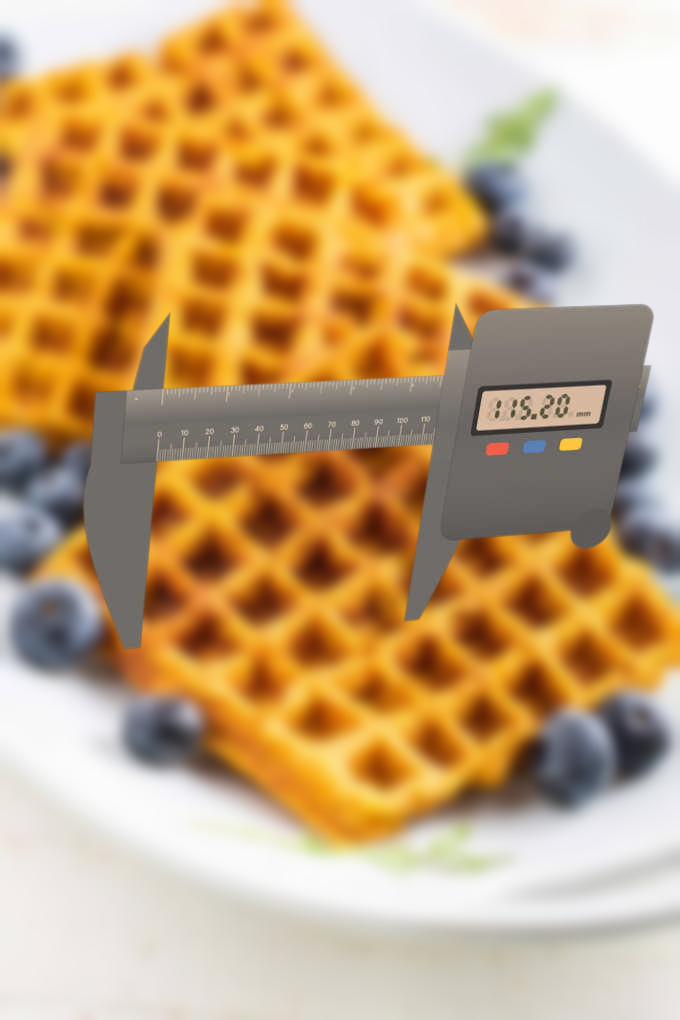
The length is 115.20,mm
